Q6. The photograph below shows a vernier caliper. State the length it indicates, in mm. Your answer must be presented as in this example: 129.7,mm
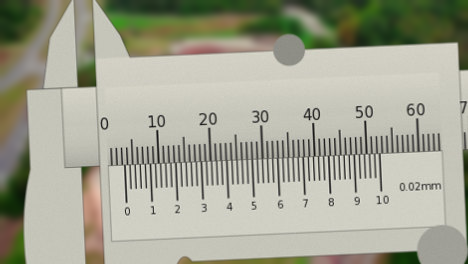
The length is 3.5,mm
